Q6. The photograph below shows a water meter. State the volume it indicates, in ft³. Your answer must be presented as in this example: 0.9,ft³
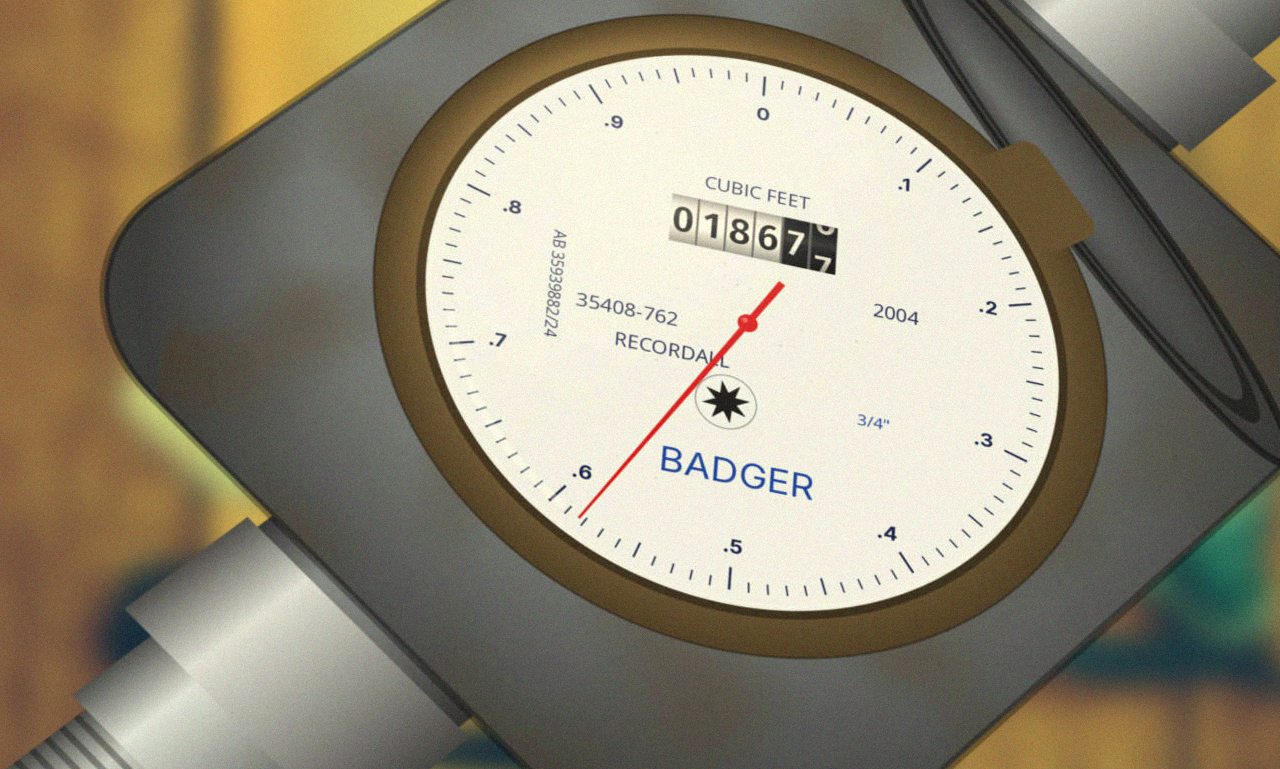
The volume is 18676.58,ft³
